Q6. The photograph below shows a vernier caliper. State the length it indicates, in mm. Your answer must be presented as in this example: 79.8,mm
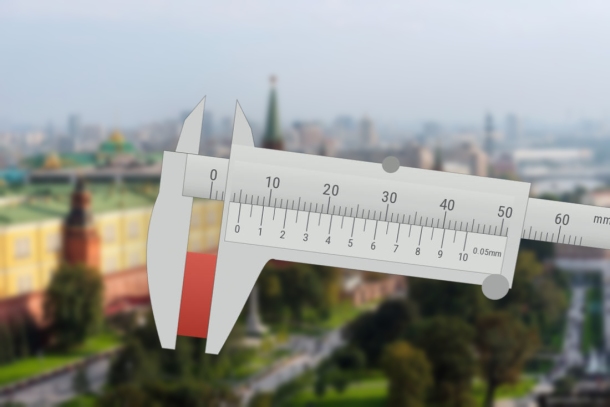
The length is 5.2,mm
